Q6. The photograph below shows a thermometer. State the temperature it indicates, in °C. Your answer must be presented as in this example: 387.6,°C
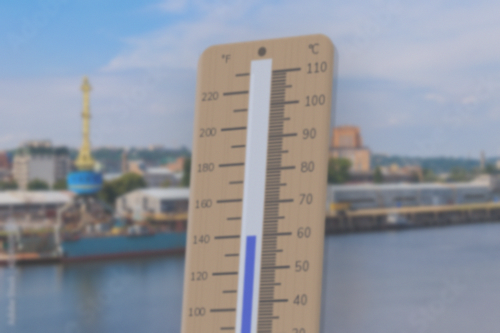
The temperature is 60,°C
